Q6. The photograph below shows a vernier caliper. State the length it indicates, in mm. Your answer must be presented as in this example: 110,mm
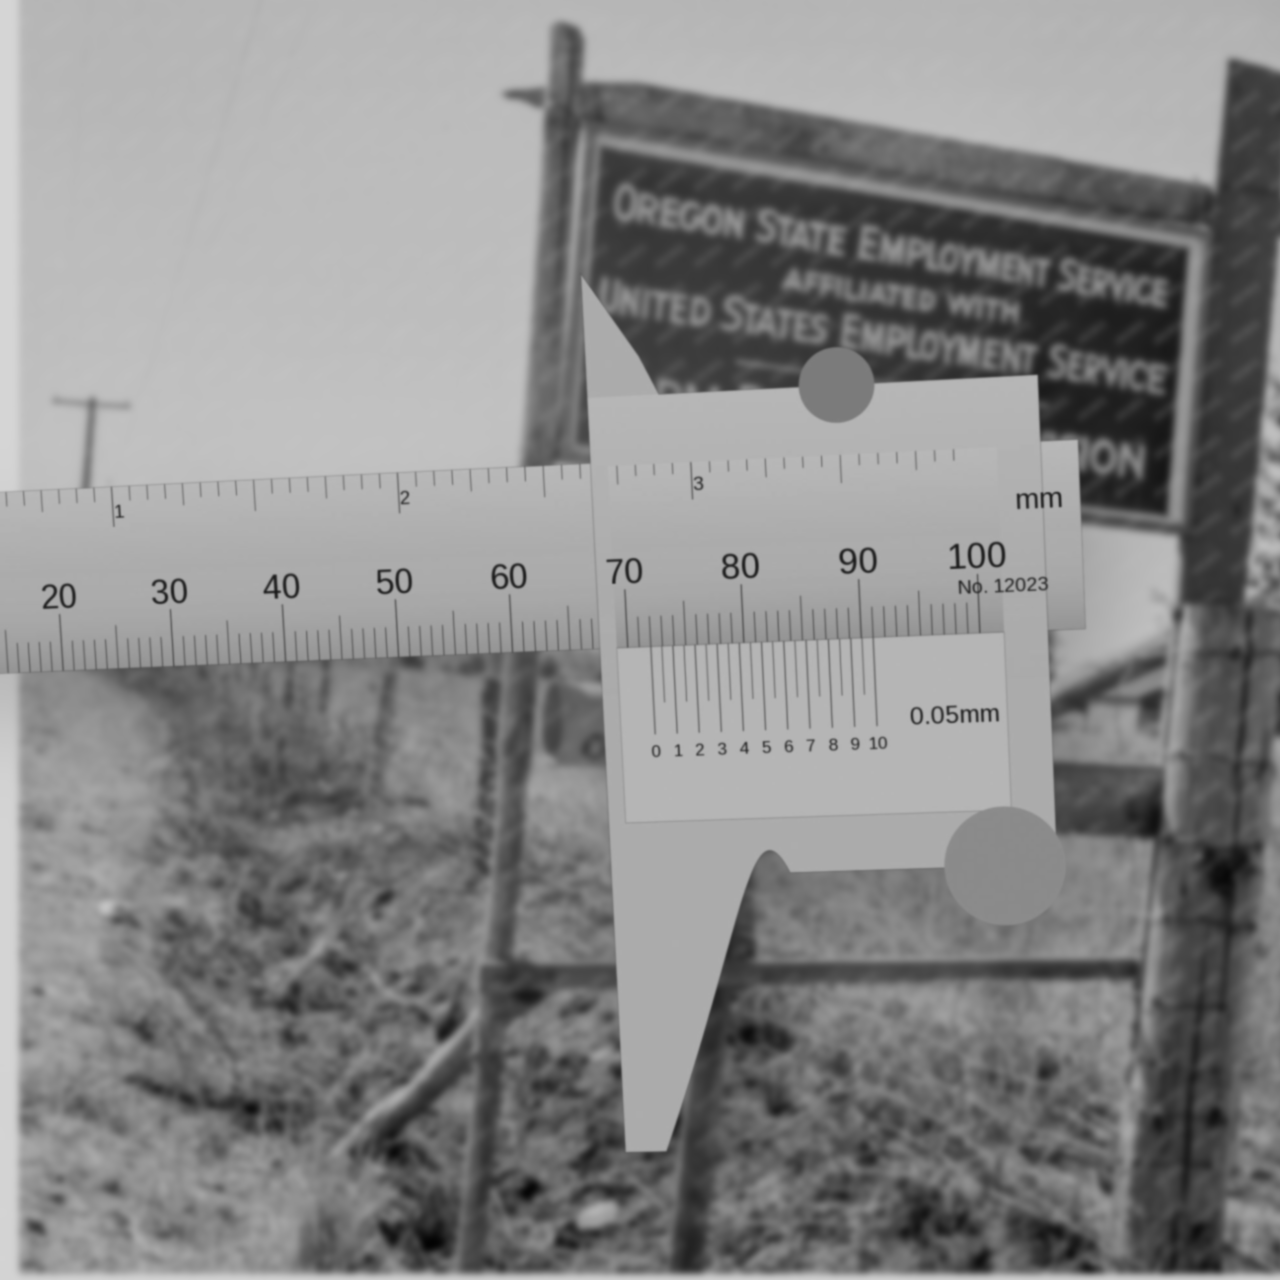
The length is 72.0,mm
